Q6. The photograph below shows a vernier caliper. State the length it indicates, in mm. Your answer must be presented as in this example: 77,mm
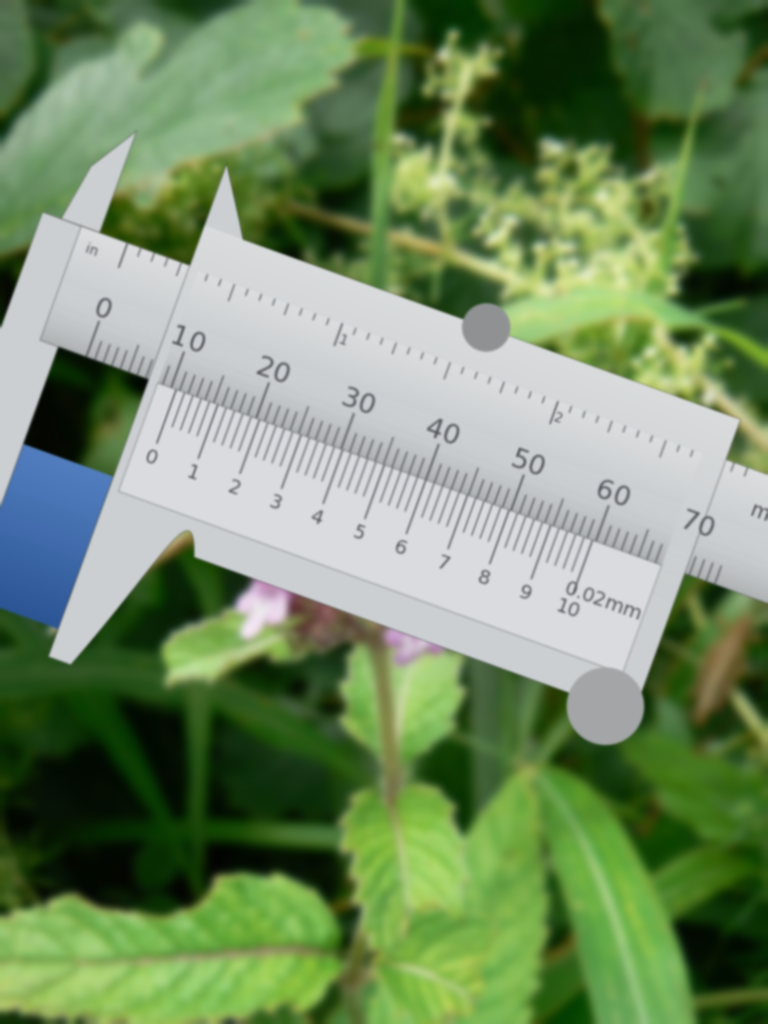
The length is 10.6,mm
